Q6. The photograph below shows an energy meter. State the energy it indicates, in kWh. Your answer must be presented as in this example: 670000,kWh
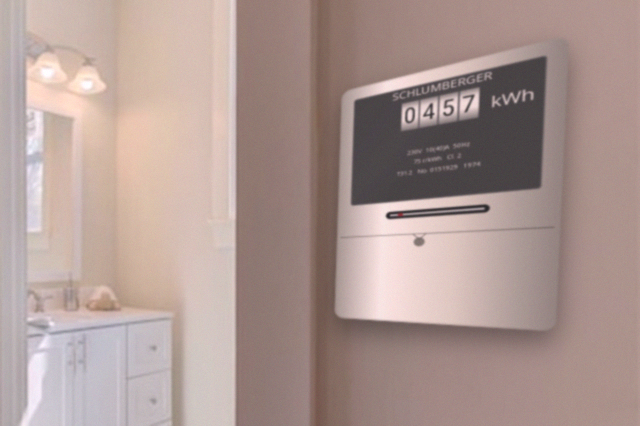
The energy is 457,kWh
